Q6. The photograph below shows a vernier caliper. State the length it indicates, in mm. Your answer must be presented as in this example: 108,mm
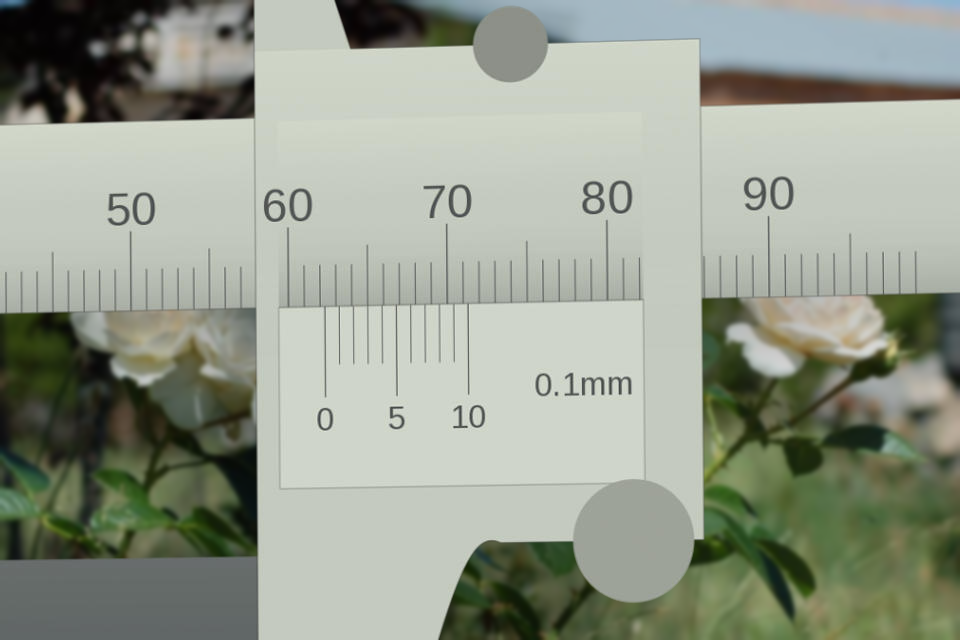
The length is 62.3,mm
